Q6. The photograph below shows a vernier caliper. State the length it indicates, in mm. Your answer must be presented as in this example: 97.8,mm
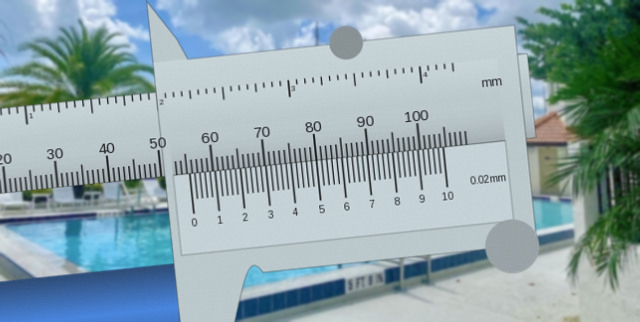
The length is 55.5,mm
